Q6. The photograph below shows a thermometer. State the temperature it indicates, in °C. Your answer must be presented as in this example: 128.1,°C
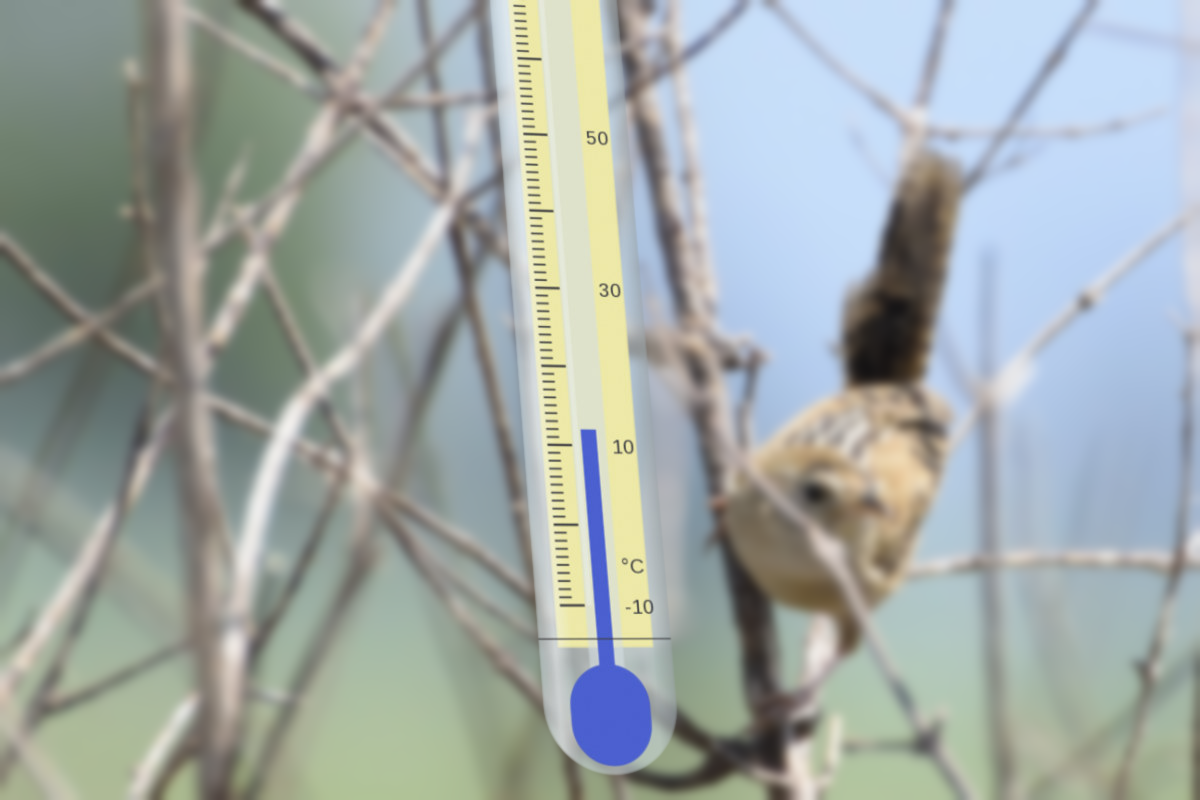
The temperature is 12,°C
